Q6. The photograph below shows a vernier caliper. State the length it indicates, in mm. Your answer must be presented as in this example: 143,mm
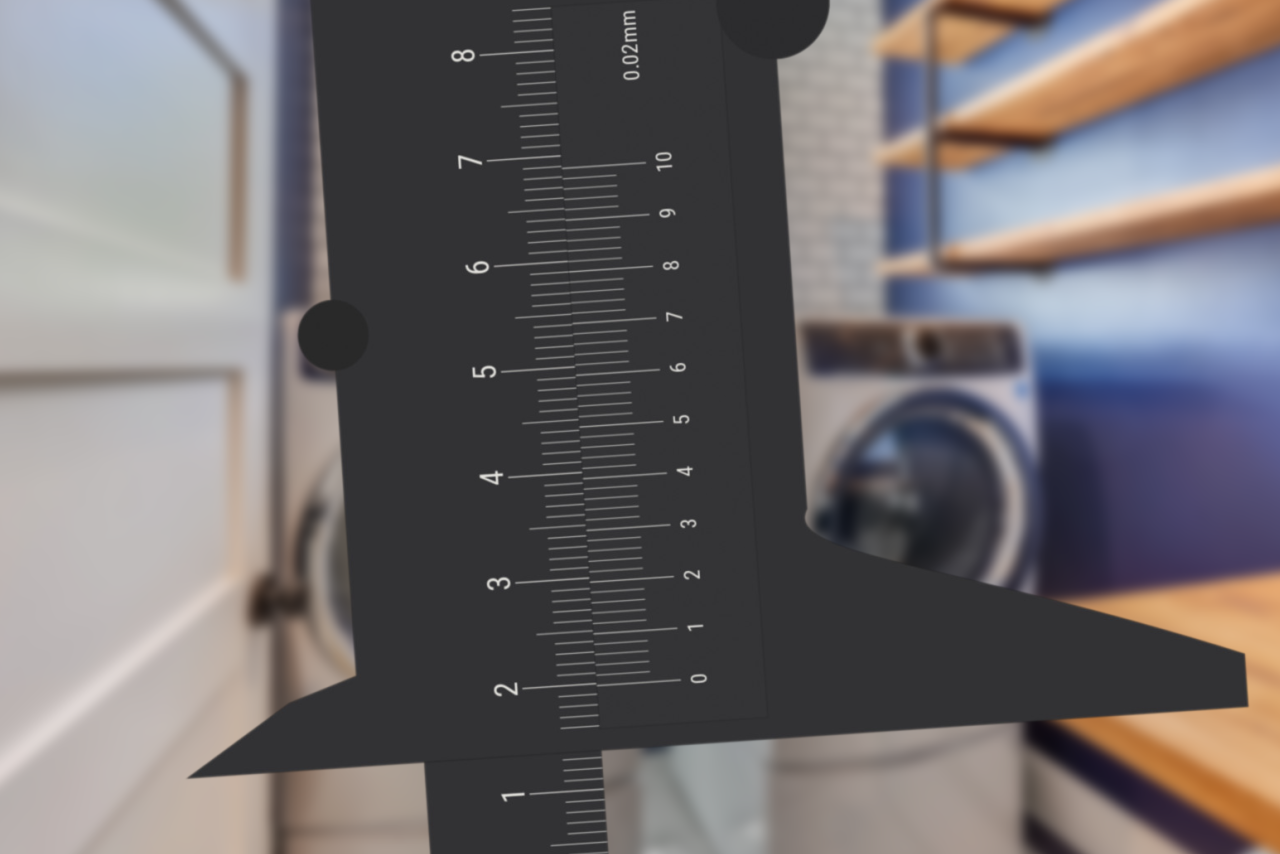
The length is 19.8,mm
